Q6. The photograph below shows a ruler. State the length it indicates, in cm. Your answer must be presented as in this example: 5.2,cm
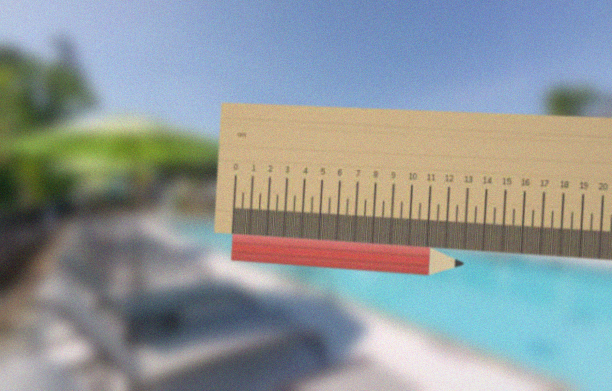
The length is 13,cm
